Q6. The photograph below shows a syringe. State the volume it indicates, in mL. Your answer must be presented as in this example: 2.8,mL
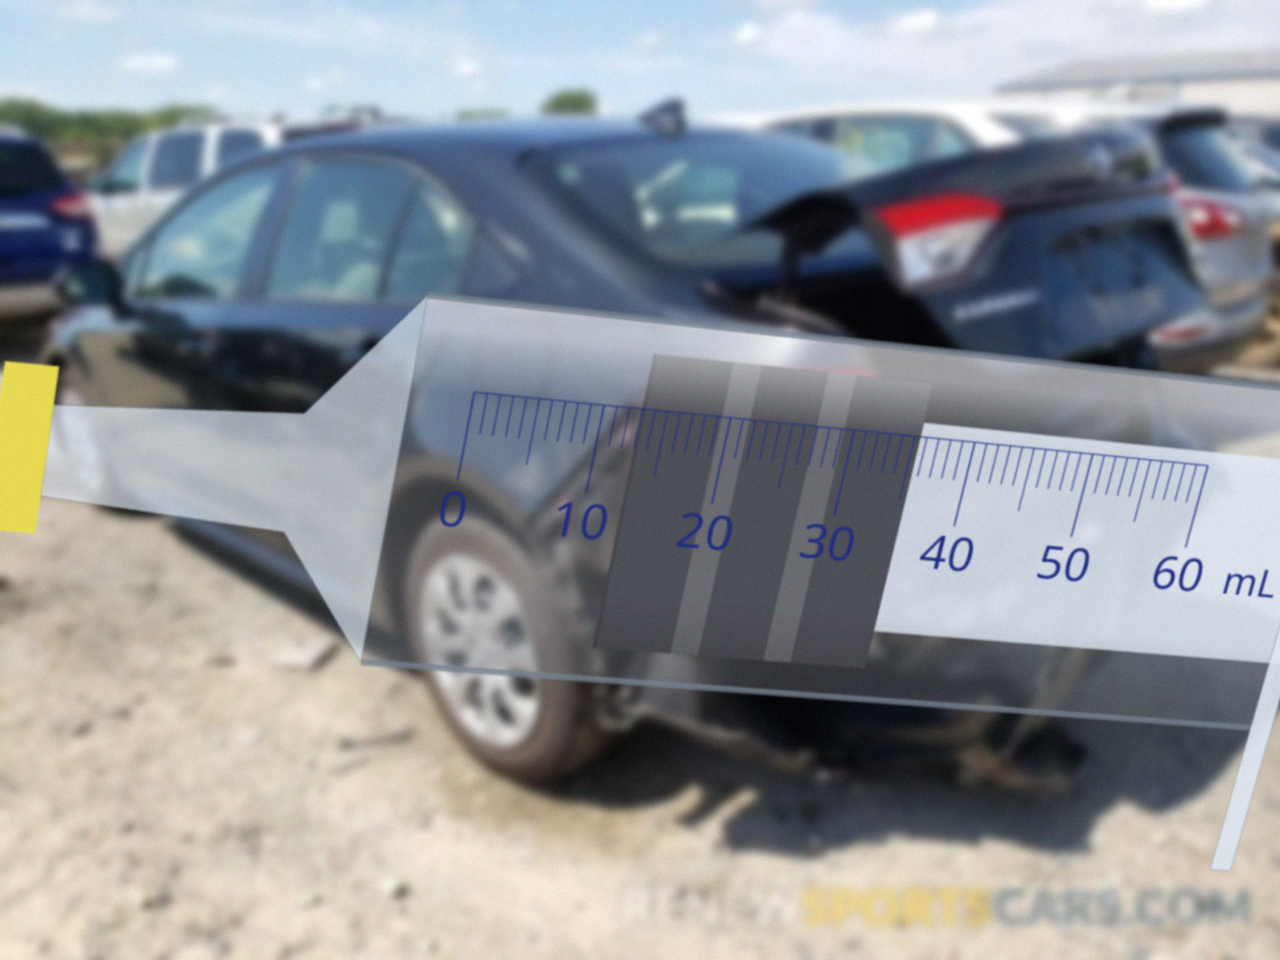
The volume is 13,mL
